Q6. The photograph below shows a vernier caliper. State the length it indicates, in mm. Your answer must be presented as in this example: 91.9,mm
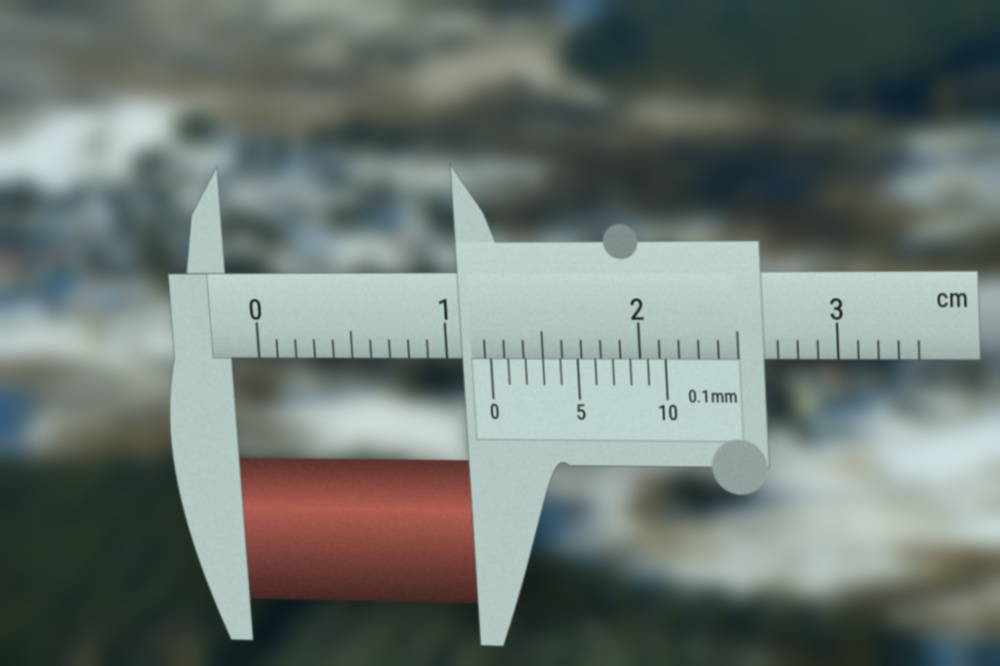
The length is 12.3,mm
